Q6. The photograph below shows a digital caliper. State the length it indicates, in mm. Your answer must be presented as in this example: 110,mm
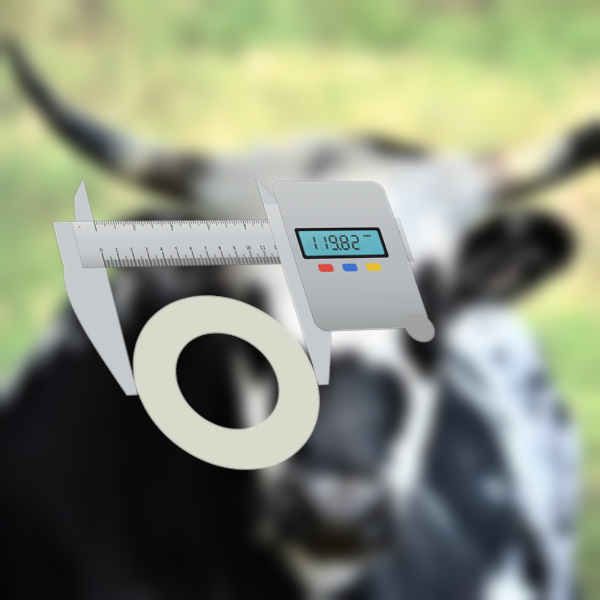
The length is 119.82,mm
